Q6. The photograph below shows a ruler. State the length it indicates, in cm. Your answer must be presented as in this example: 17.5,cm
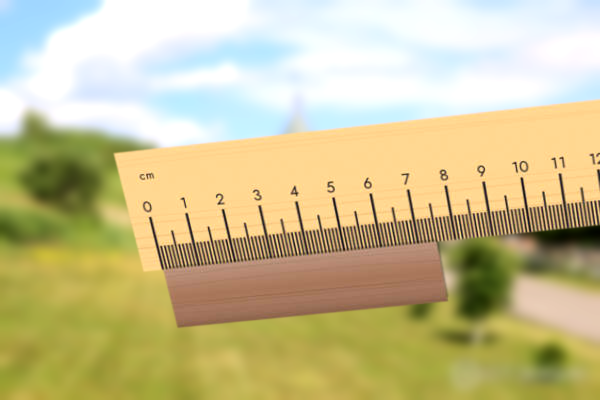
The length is 7.5,cm
